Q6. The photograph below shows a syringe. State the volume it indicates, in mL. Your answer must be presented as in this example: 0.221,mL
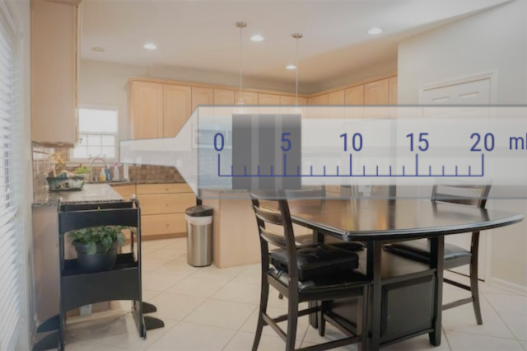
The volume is 1,mL
